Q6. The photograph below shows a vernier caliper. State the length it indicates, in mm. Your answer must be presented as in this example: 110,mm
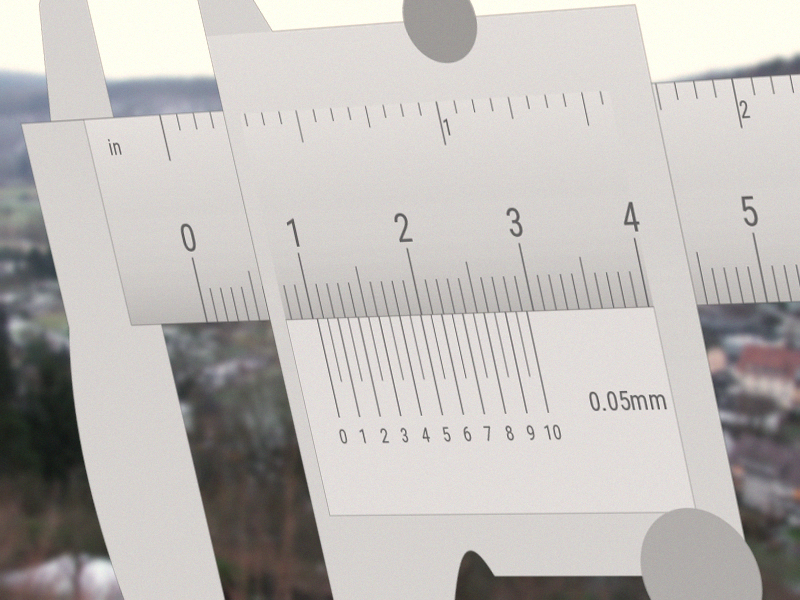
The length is 10.4,mm
